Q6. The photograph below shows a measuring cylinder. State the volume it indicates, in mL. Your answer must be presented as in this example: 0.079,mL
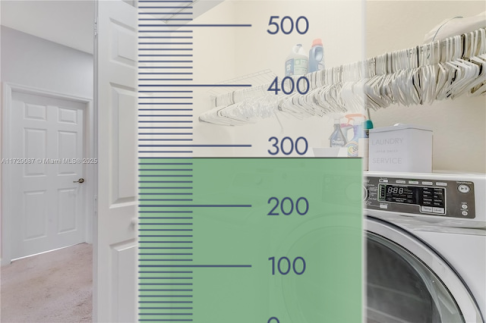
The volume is 280,mL
